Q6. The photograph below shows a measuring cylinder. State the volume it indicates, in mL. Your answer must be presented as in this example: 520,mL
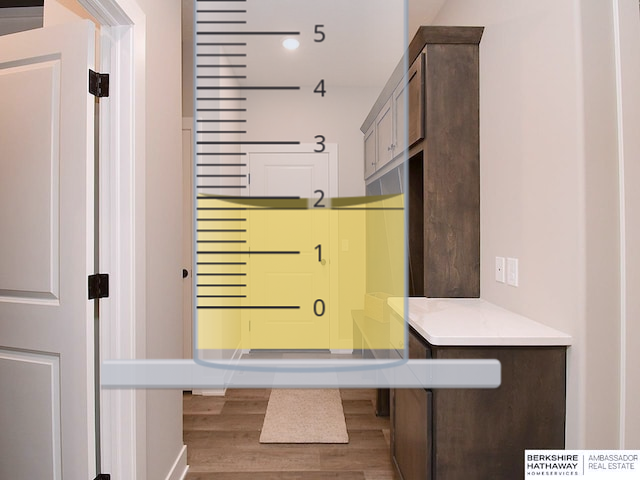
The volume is 1.8,mL
